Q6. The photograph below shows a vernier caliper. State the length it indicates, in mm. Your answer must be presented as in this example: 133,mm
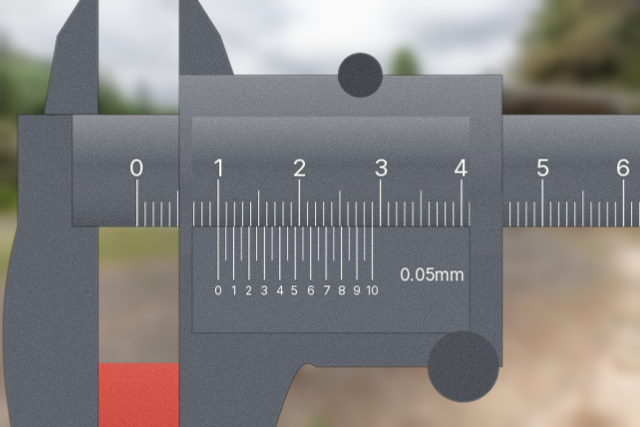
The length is 10.0,mm
